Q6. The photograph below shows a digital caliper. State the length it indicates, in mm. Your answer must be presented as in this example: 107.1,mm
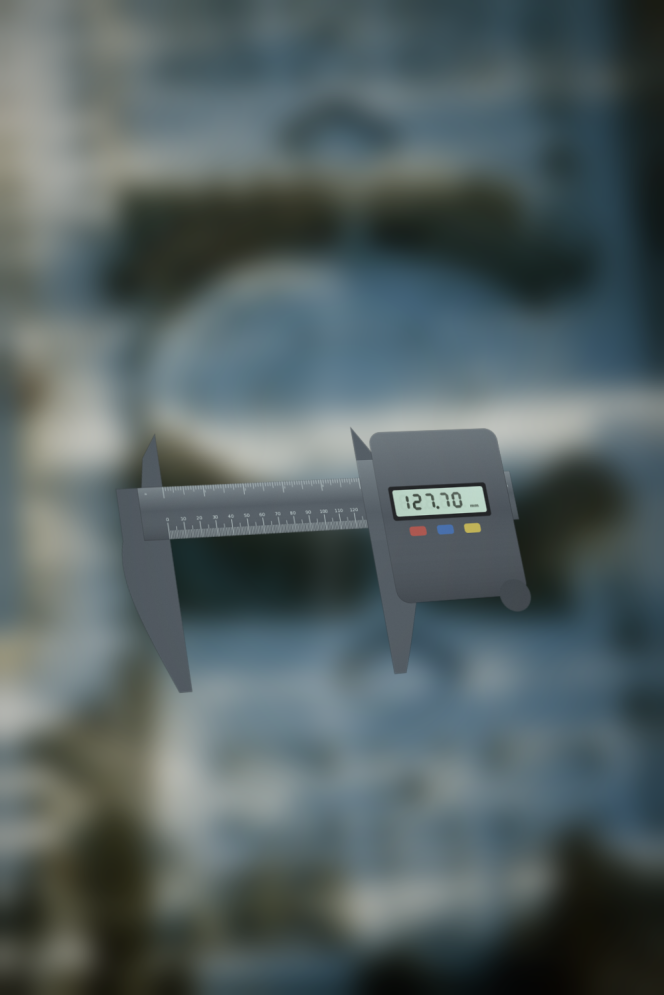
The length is 127.70,mm
